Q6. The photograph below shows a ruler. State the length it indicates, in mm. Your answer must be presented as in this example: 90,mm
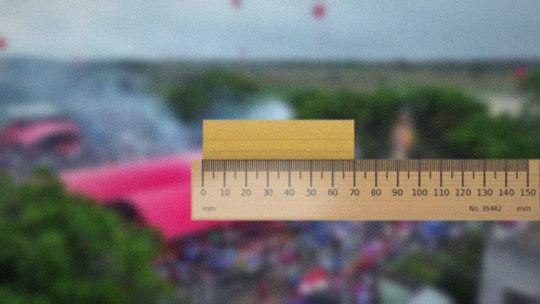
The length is 70,mm
